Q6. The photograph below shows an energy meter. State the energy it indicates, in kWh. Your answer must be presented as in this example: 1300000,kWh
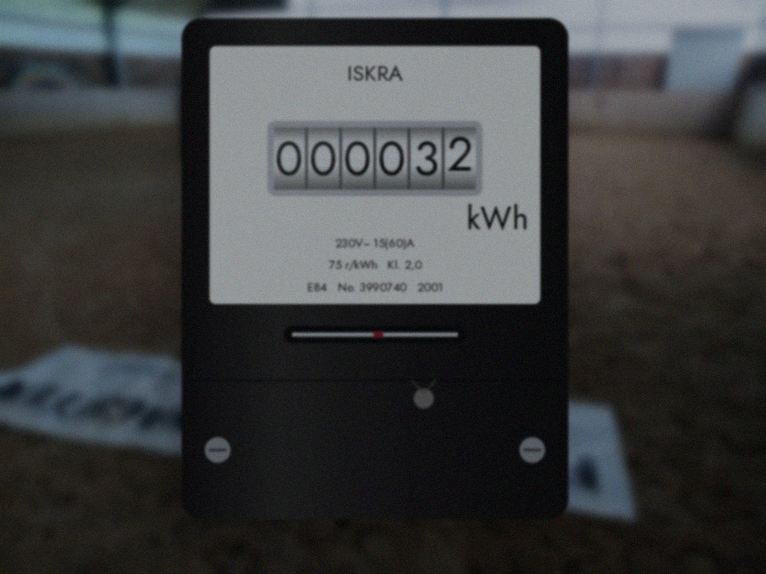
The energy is 32,kWh
